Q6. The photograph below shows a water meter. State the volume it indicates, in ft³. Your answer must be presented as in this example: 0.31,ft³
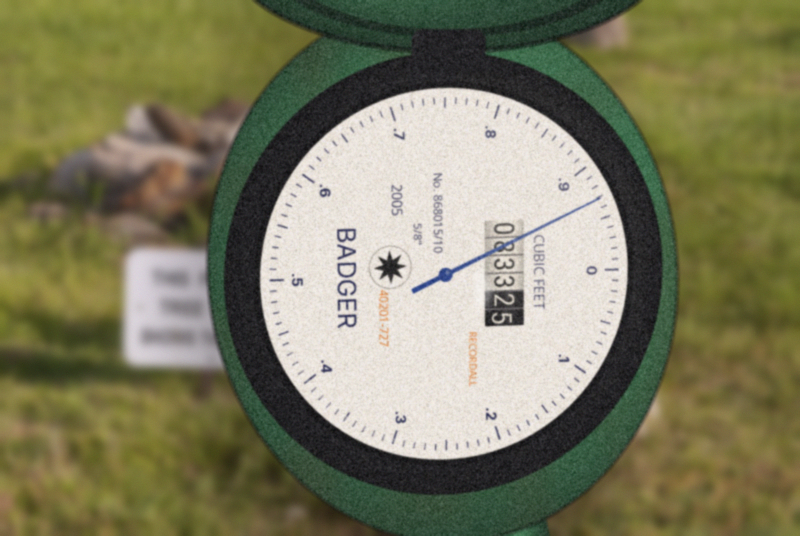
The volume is 83324.93,ft³
